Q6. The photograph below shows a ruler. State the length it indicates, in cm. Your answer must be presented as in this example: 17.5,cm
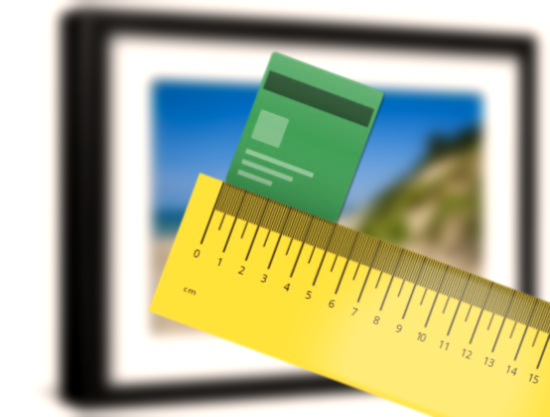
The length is 5,cm
